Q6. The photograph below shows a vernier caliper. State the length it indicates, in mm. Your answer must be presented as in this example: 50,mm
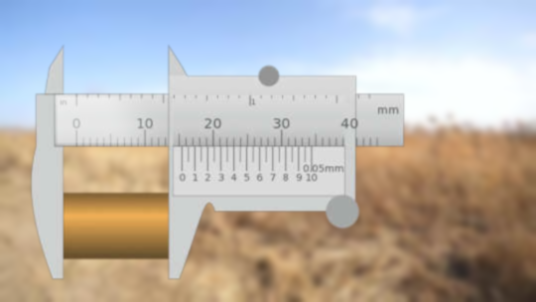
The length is 15.4,mm
